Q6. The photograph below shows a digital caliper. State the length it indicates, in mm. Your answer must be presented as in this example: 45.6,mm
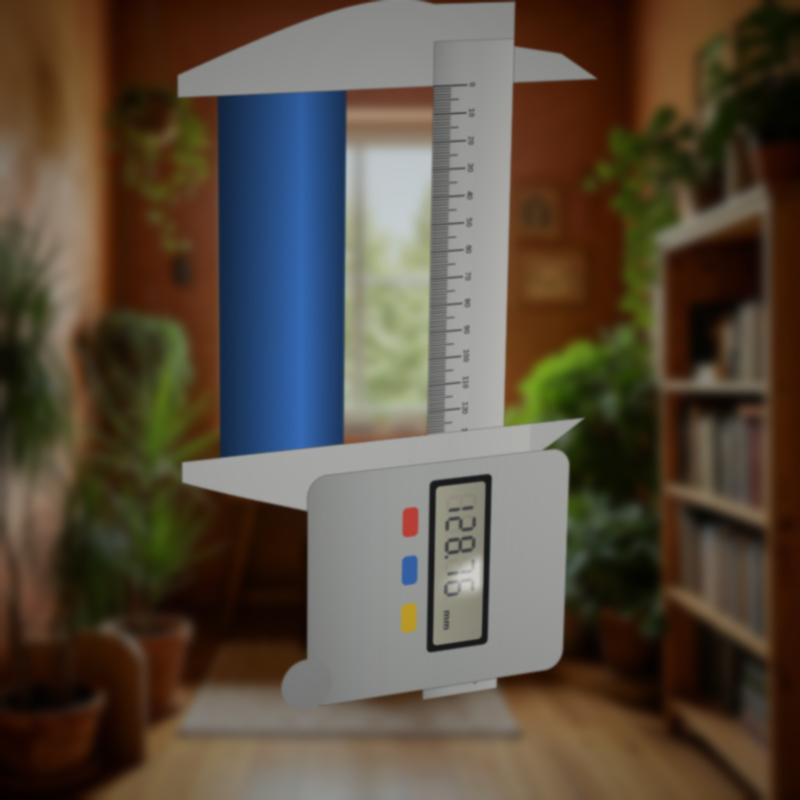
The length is 128.76,mm
